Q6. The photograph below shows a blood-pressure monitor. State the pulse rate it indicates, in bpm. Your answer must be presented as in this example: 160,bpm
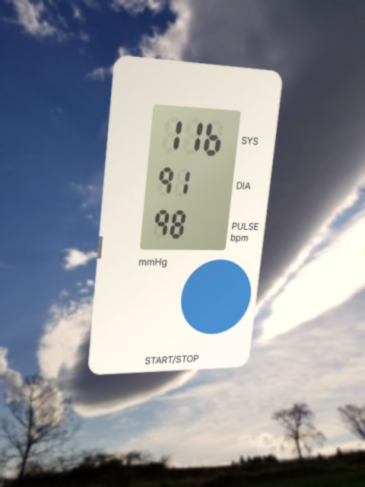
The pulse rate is 98,bpm
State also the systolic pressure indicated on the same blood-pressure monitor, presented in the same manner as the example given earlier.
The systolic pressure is 116,mmHg
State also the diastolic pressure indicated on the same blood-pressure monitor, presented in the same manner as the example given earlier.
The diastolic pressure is 91,mmHg
